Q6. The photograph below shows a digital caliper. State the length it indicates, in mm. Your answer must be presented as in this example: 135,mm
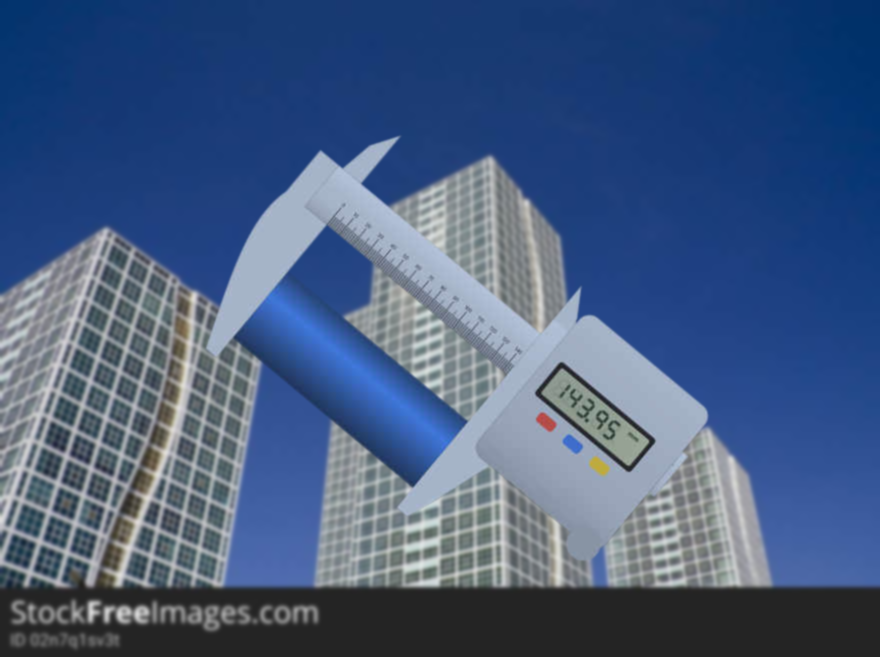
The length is 143.95,mm
